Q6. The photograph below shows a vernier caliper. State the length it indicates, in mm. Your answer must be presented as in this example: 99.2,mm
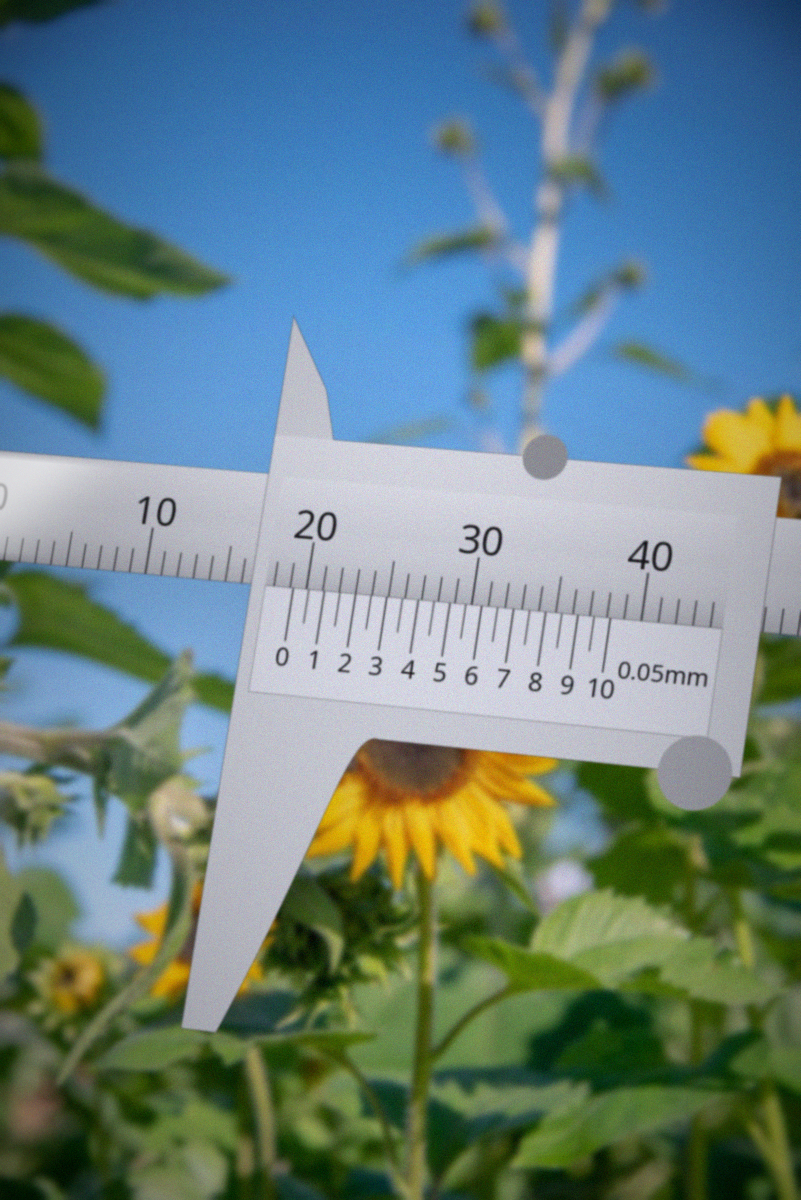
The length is 19.2,mm
